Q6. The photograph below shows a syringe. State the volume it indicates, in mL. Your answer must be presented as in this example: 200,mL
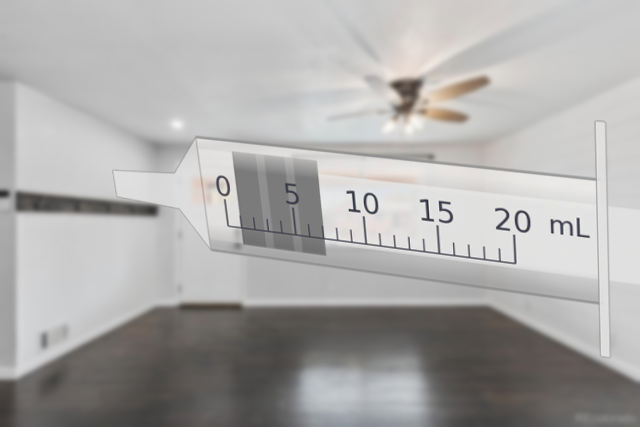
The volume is 1,mL
